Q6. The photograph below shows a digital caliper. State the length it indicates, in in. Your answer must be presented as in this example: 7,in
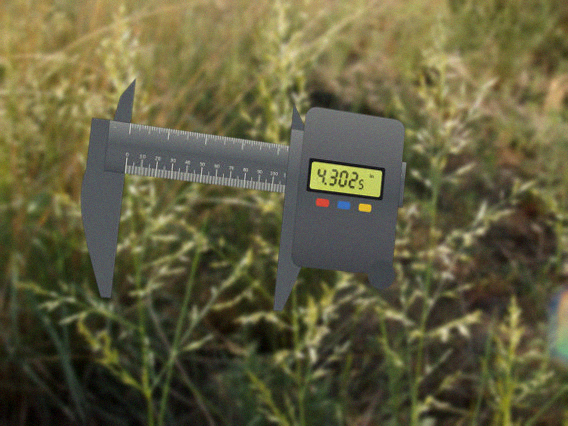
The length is 4.3025,in
